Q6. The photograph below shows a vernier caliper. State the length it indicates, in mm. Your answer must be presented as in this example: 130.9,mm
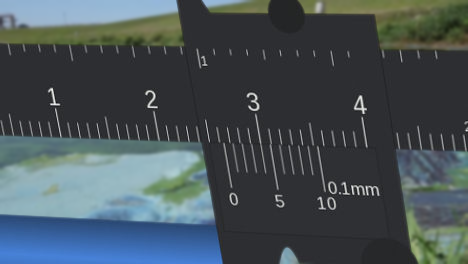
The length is 26.4,mm
